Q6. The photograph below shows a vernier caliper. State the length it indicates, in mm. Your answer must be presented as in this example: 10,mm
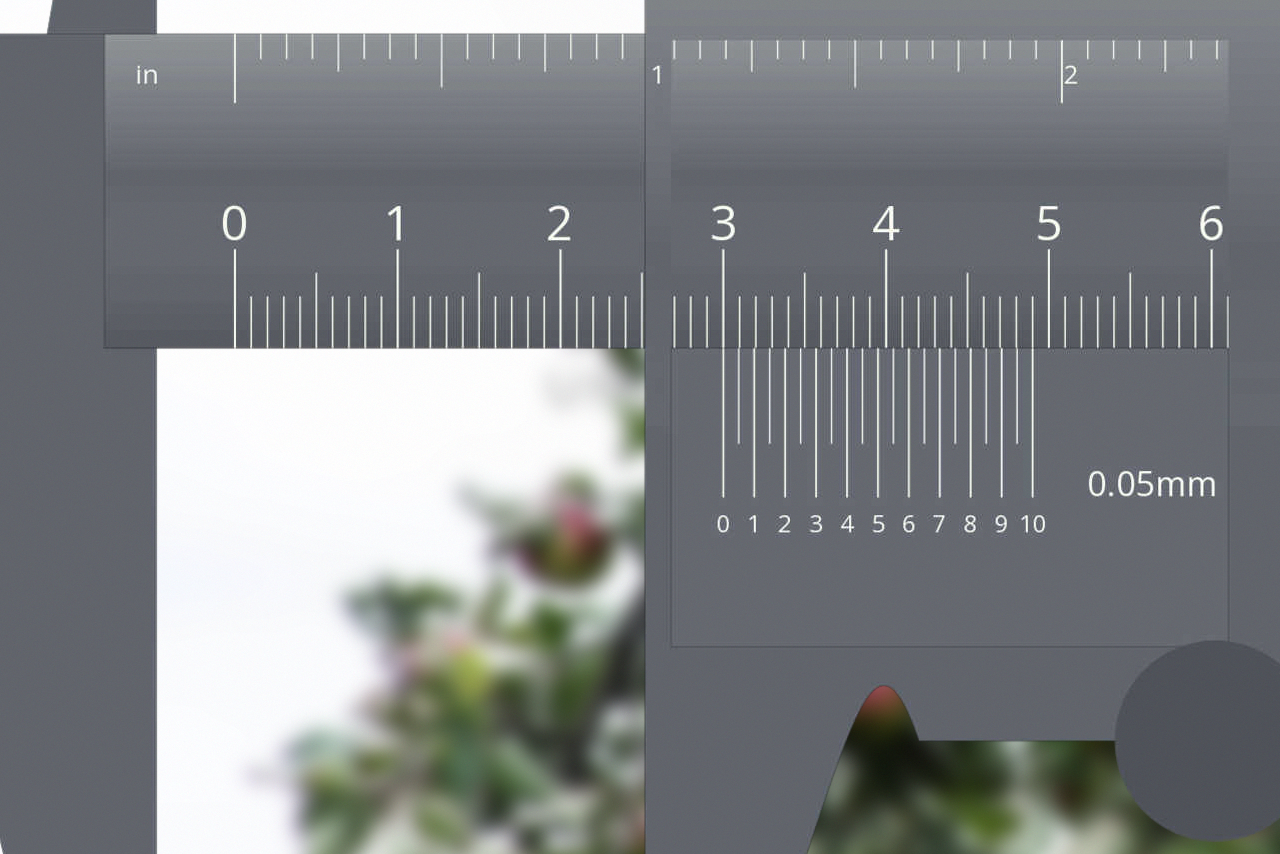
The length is 30.0,mm
